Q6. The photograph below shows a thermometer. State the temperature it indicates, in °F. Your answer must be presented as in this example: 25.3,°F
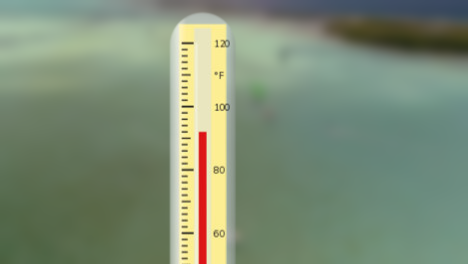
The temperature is 92,°F
